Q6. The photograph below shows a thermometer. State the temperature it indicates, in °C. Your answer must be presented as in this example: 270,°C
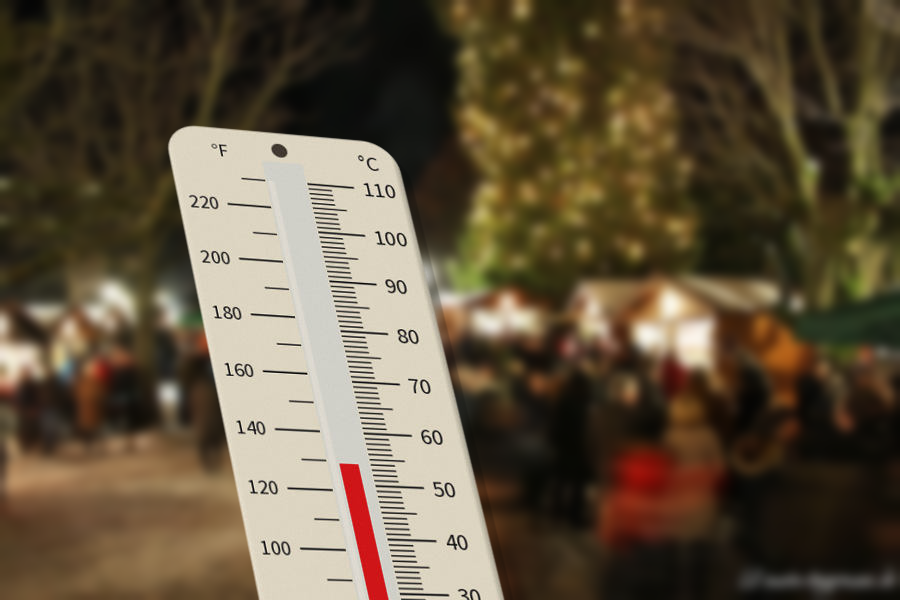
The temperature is 54,°C
